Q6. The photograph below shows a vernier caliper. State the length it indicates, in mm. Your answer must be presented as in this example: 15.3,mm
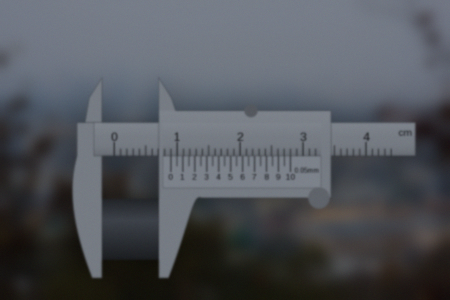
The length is 9.0,mm
